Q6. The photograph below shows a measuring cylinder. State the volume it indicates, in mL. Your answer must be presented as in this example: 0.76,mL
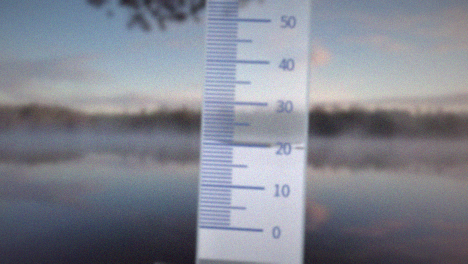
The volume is 20,mL
